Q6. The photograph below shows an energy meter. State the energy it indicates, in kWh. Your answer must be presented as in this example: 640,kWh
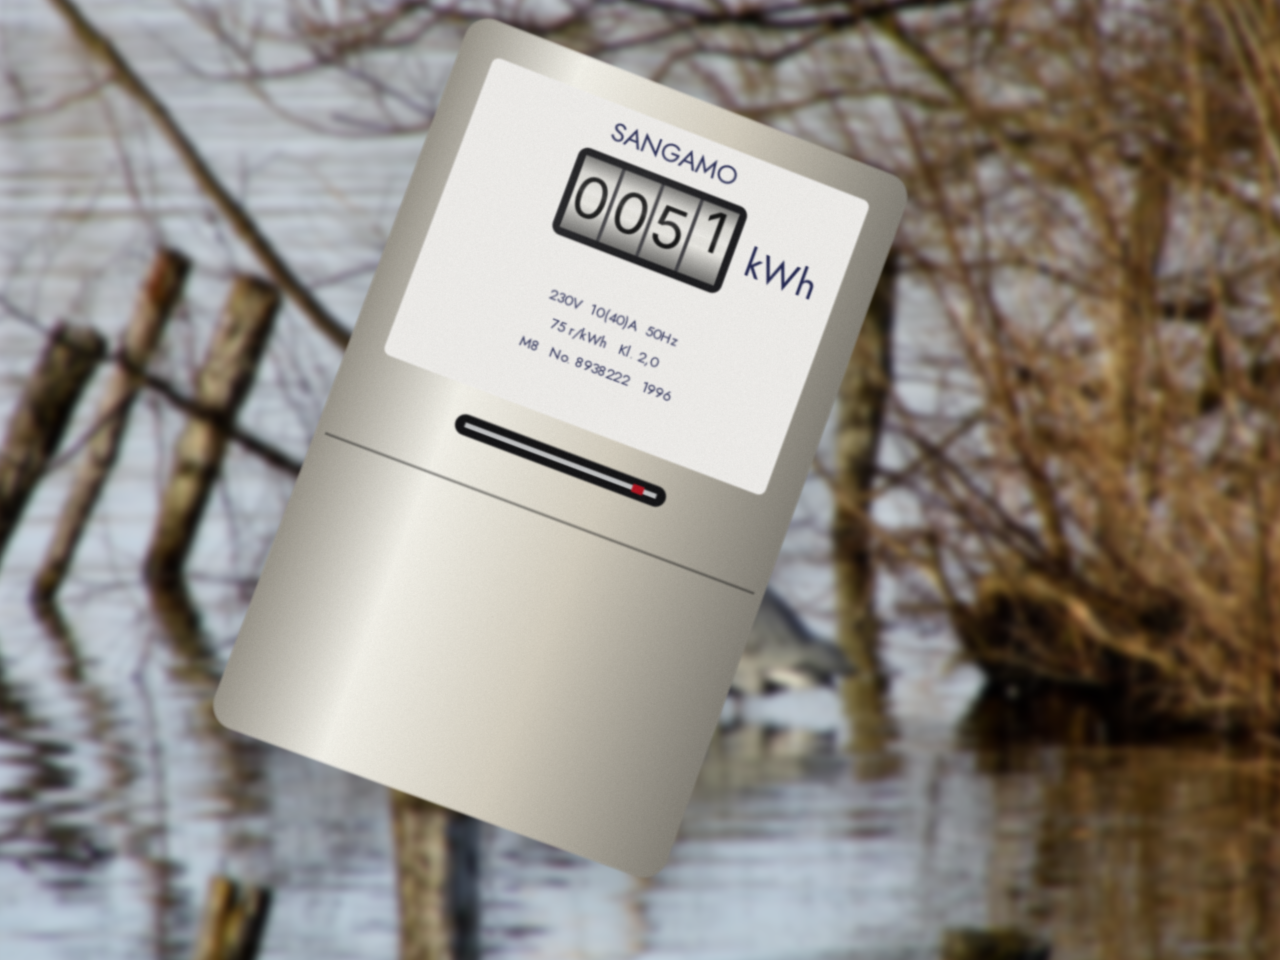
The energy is 51,kWh
